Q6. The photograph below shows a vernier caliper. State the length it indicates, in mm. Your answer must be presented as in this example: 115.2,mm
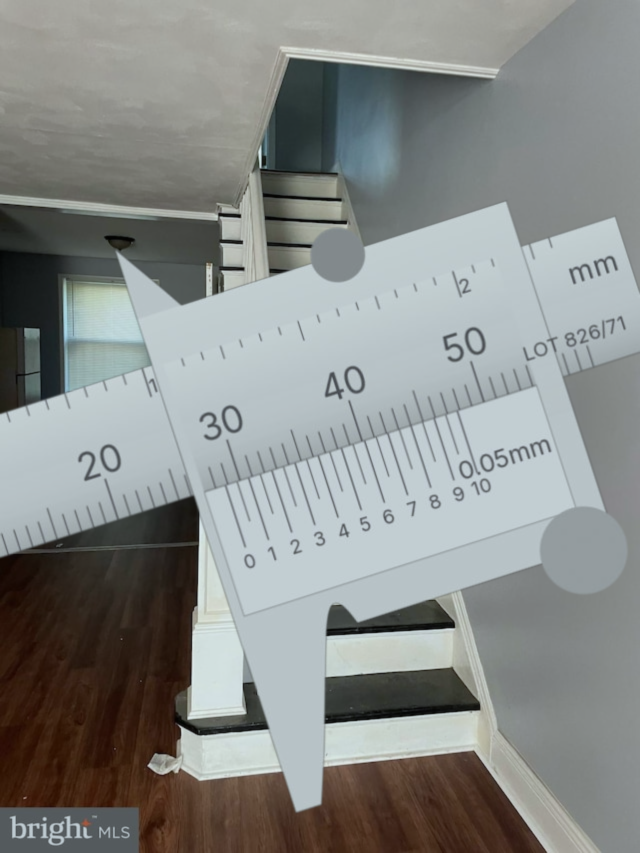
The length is 28.8,mm
